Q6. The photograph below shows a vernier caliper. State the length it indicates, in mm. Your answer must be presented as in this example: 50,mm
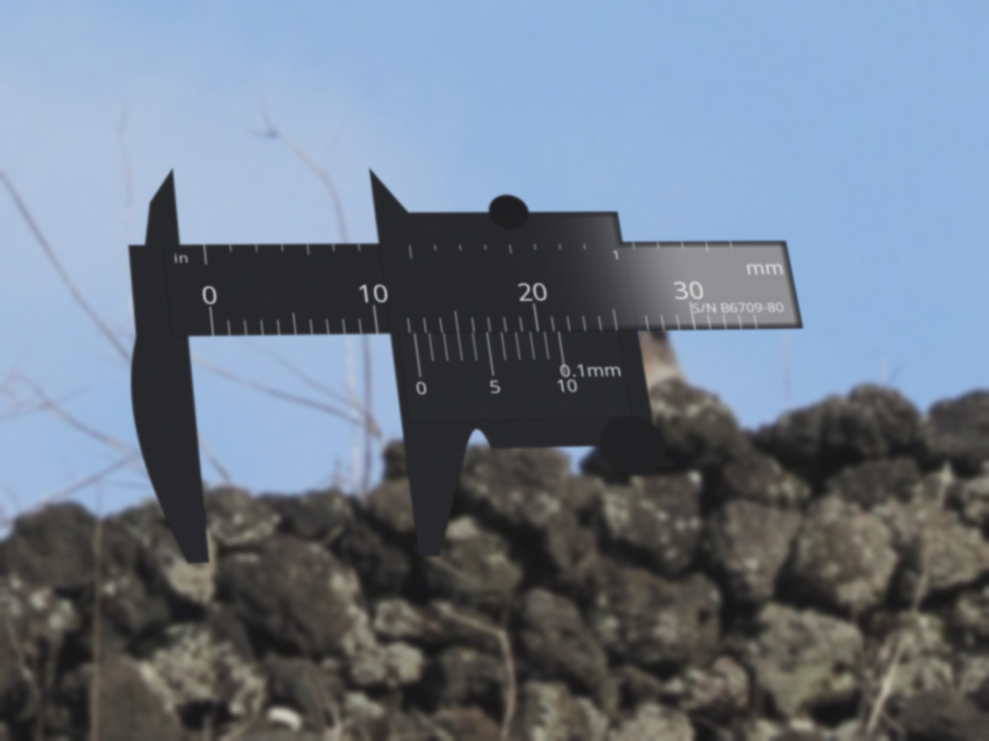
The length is 12.3,mm
